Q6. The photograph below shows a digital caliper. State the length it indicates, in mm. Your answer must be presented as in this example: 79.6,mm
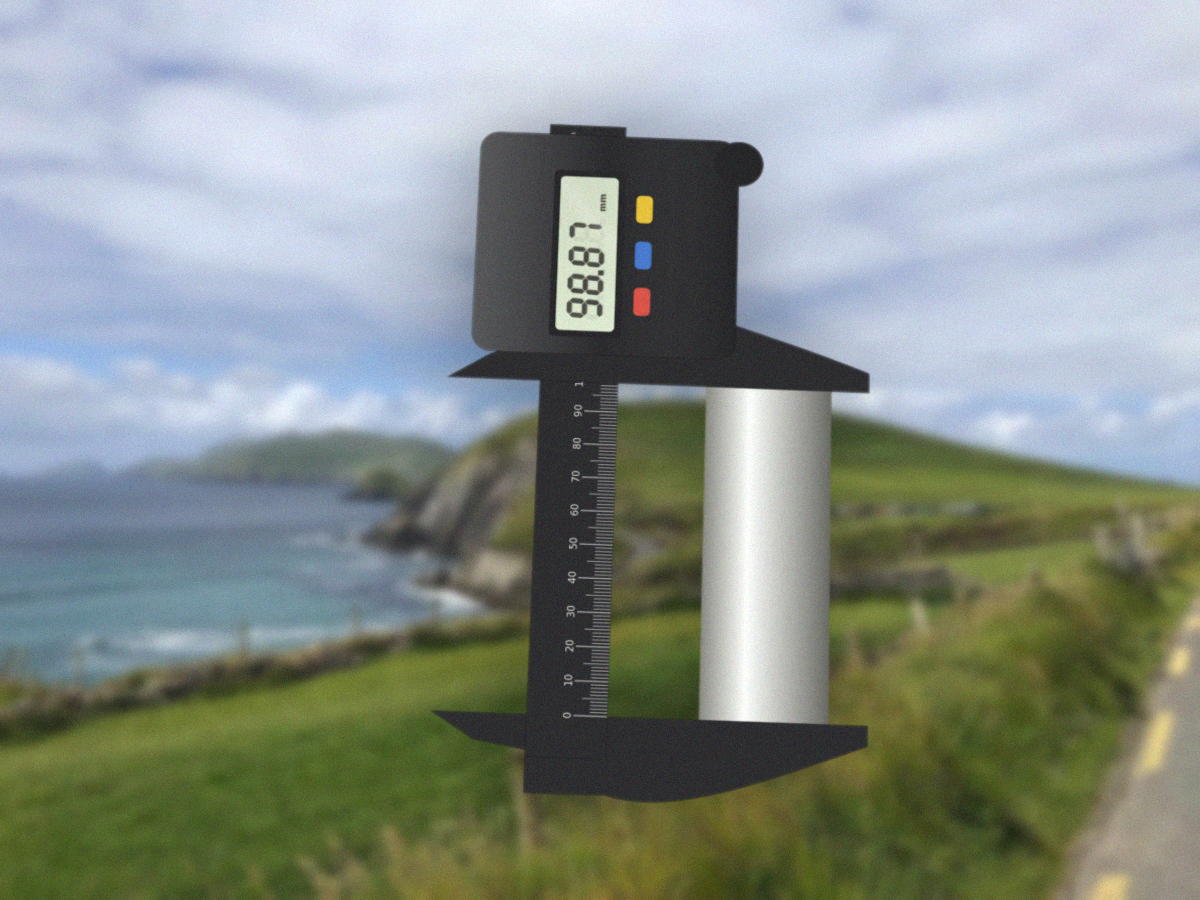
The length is 98.87,mm
